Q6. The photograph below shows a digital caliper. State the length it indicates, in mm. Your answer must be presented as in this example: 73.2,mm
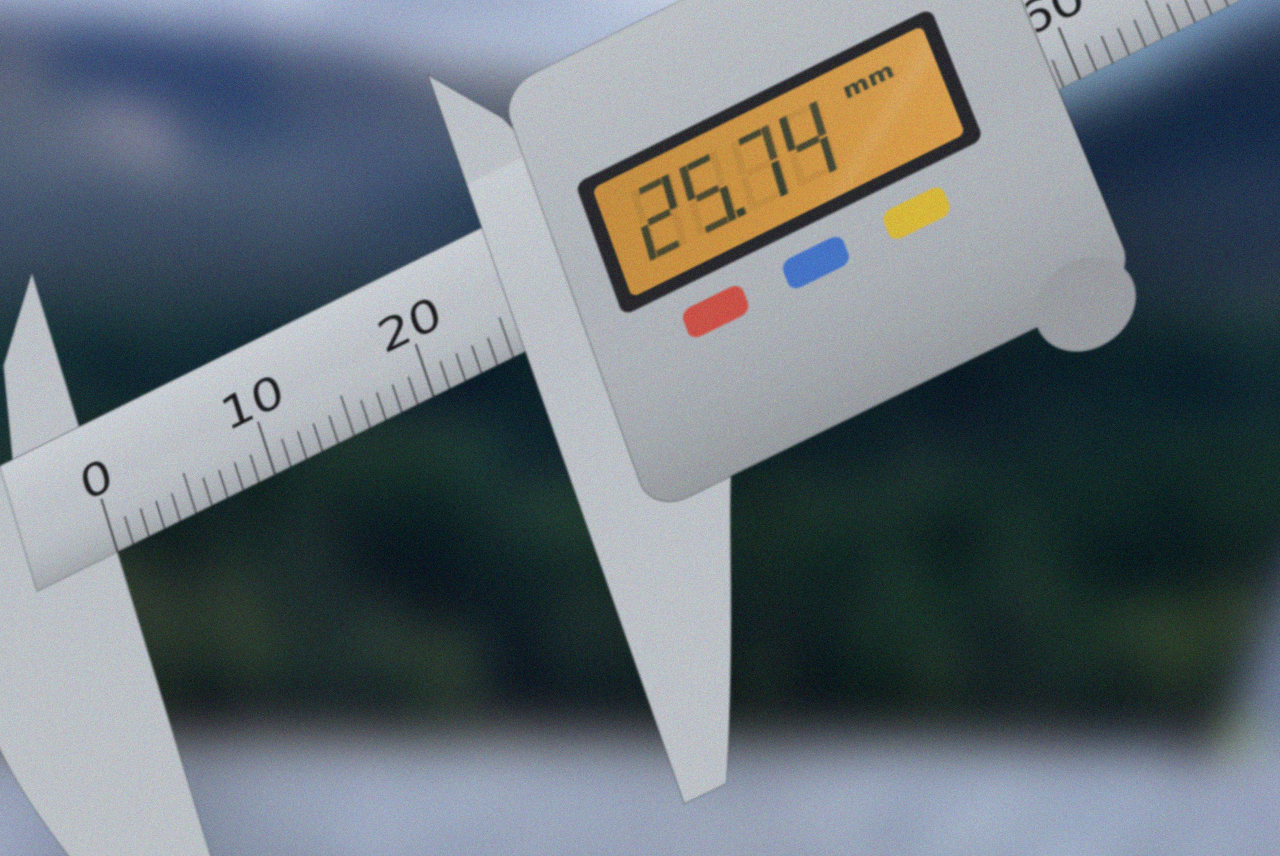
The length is 25.74,mm
